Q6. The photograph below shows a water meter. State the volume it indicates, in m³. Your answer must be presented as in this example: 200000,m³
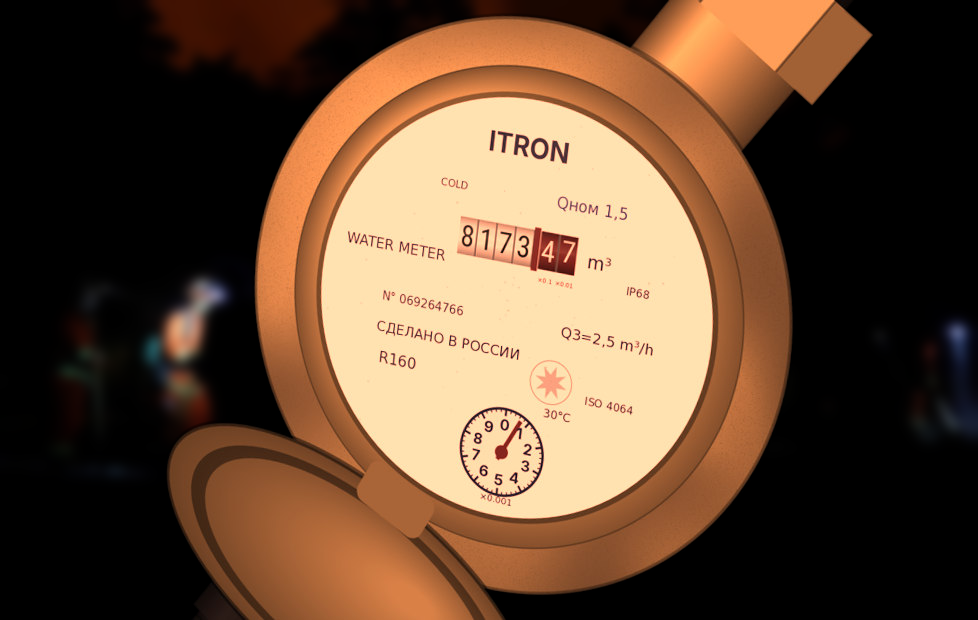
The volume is 8173.470,m³
